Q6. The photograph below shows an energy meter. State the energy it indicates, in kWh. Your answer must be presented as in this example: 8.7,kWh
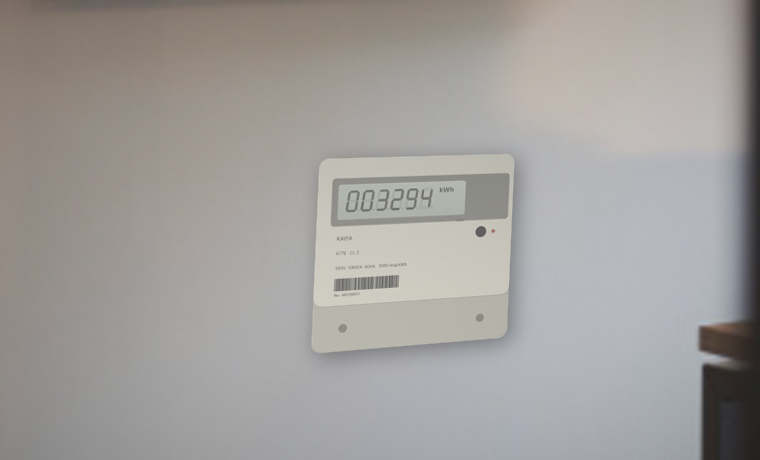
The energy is 3294,kWh
